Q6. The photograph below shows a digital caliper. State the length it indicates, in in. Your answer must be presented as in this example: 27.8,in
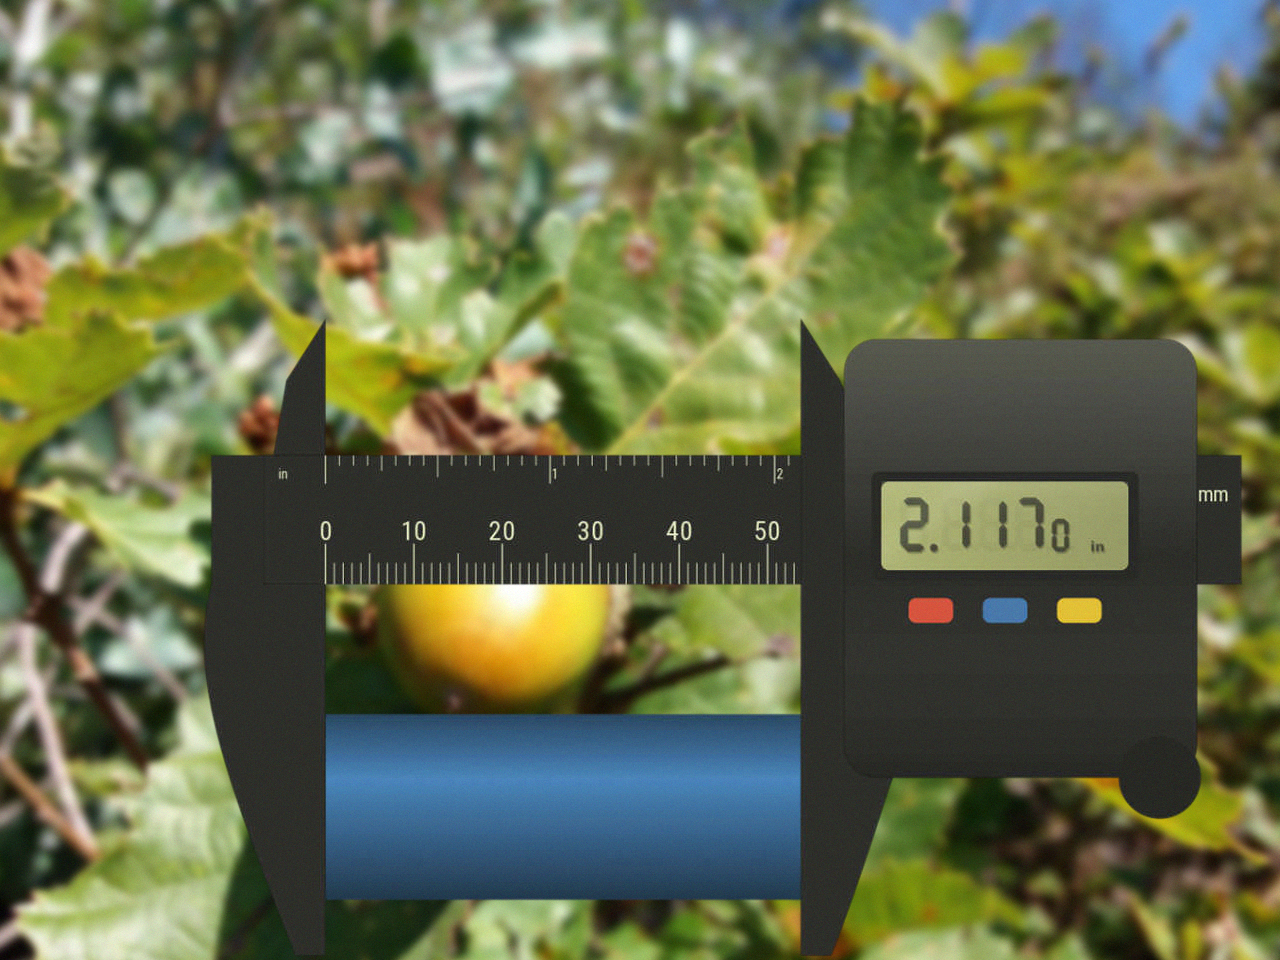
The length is 2.1170,in
